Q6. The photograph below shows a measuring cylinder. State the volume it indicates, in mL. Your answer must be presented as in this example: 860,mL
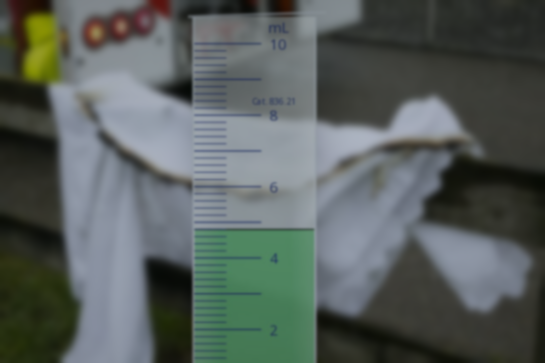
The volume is 4.8,mL
